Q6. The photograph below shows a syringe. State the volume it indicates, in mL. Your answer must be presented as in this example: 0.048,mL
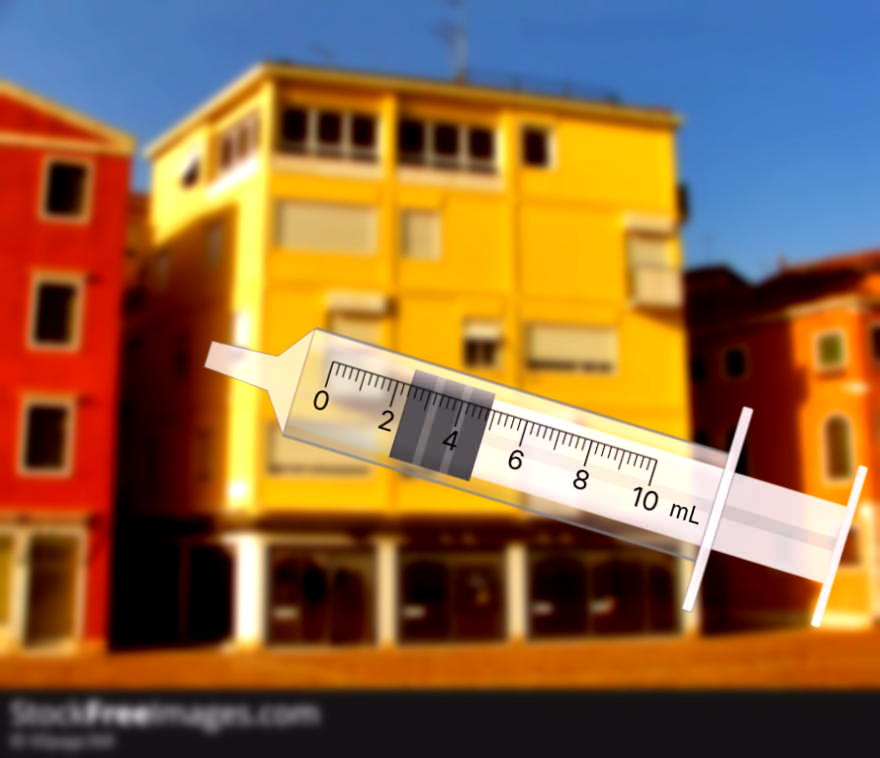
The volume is 2.4,mL
